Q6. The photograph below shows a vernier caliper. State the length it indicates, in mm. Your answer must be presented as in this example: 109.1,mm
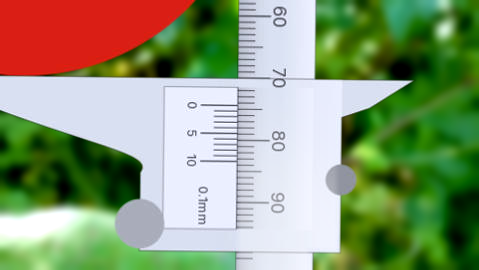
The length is 74.4,mm
